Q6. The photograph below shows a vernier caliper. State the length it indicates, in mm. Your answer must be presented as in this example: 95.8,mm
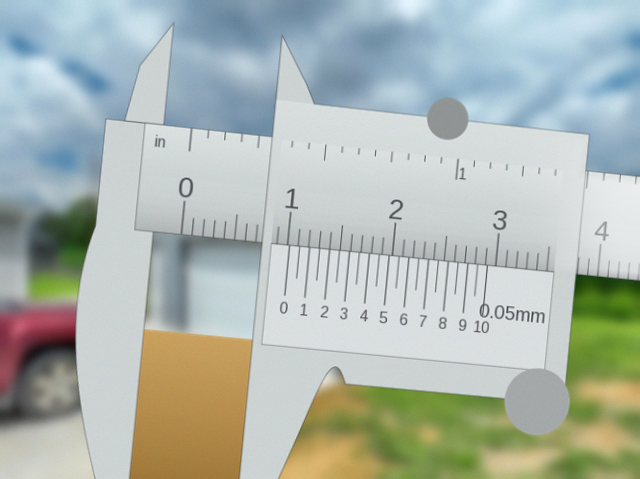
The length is 10.2,mm
